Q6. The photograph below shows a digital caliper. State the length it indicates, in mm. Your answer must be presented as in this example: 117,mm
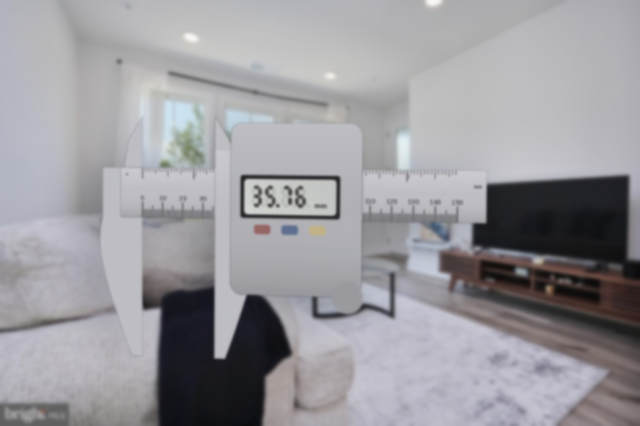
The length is 35.76,mm
